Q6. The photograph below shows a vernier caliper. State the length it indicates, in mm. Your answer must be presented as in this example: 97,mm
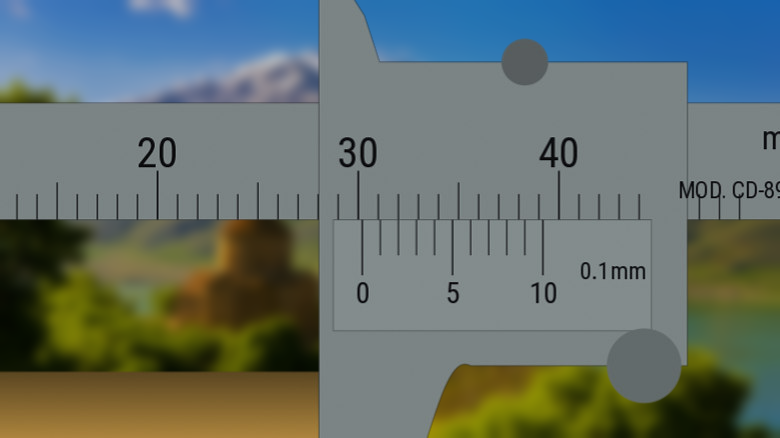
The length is 30.2,mm
